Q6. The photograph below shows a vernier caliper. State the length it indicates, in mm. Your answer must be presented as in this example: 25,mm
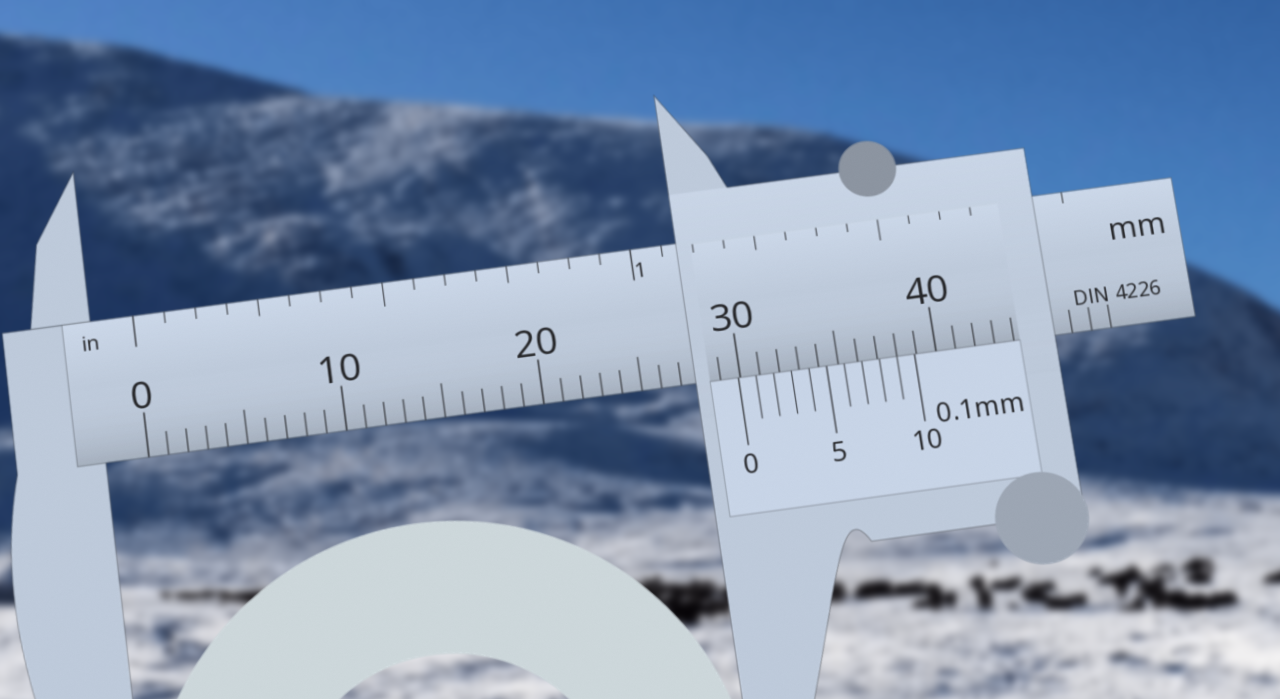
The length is 29.9,mm
